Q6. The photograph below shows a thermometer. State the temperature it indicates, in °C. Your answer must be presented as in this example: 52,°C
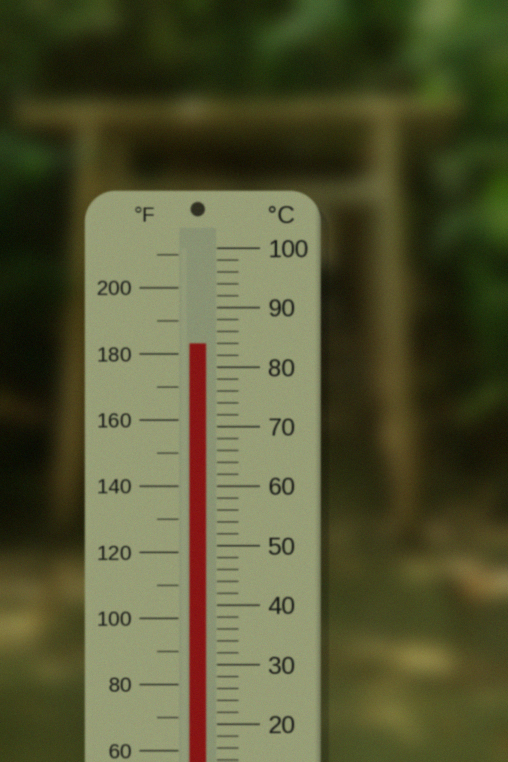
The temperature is 84,°C
